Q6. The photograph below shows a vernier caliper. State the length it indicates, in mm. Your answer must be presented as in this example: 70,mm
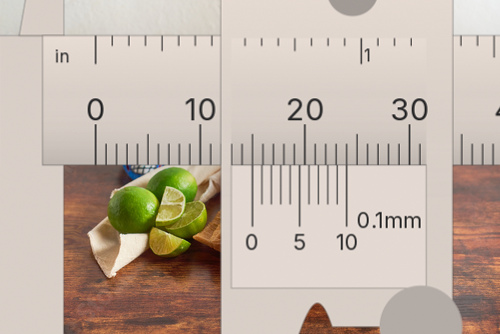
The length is 15.0,mm
